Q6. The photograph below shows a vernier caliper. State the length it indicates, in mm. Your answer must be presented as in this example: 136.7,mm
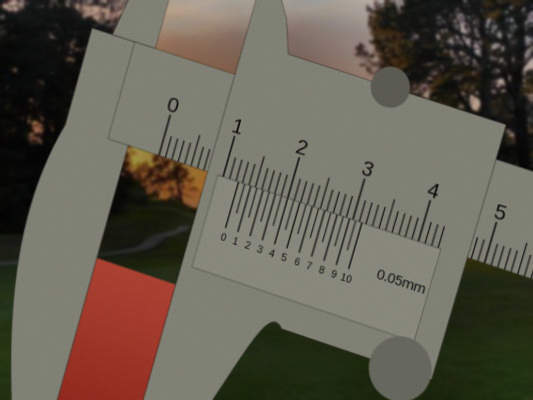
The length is 12.4,mm
